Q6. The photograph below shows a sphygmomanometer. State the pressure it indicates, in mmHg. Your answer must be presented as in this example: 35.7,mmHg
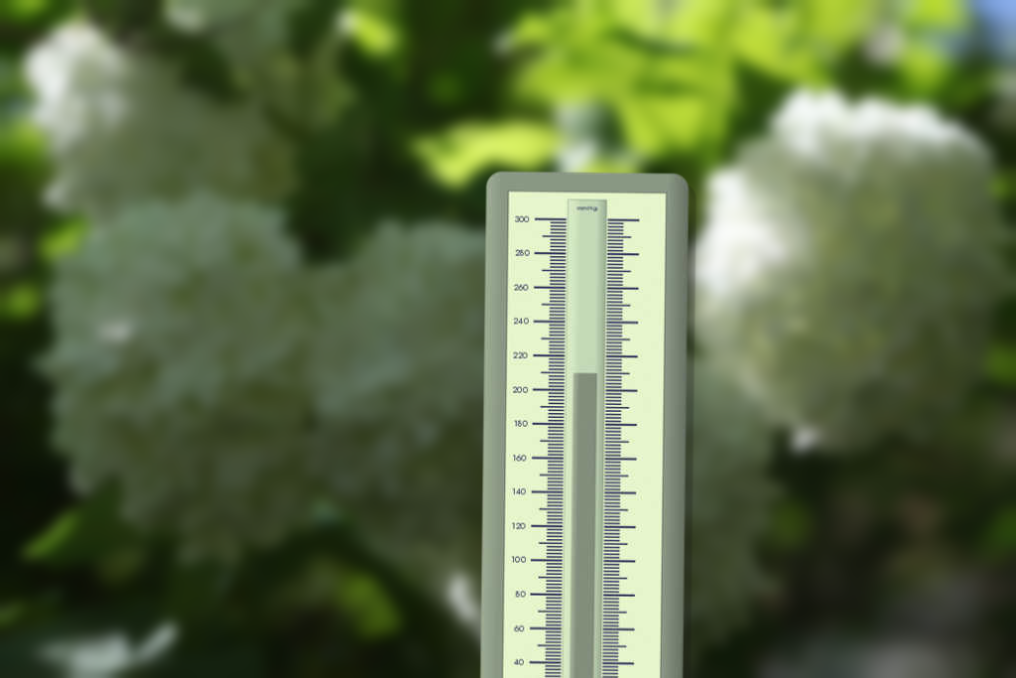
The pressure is 210,mmHg
